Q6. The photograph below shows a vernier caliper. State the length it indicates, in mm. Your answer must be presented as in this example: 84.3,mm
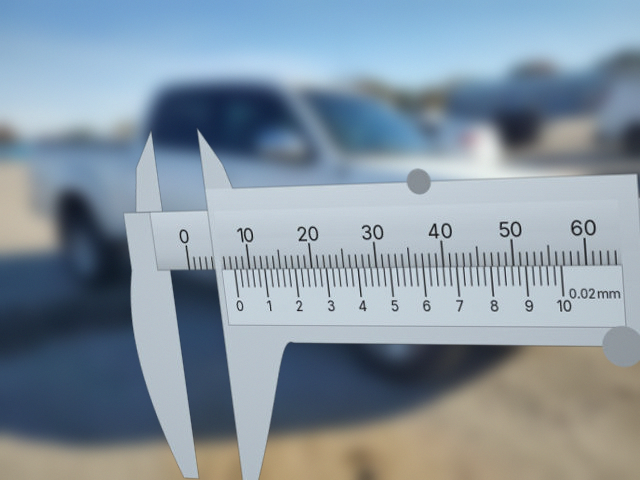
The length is 7.6,mm
